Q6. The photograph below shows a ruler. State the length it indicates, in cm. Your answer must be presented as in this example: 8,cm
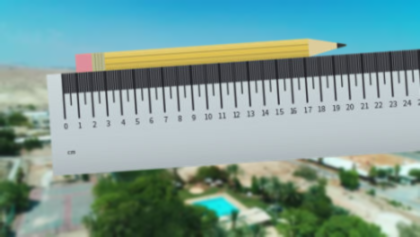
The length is 19,cm
